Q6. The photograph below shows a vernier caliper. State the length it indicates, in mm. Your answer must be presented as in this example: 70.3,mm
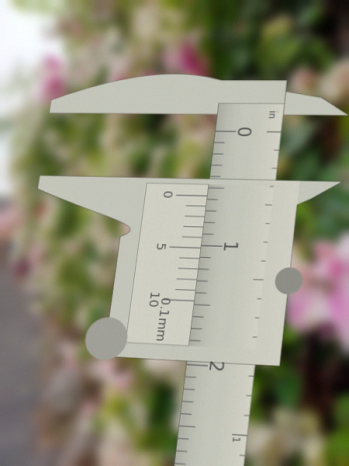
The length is 5.7,mm
